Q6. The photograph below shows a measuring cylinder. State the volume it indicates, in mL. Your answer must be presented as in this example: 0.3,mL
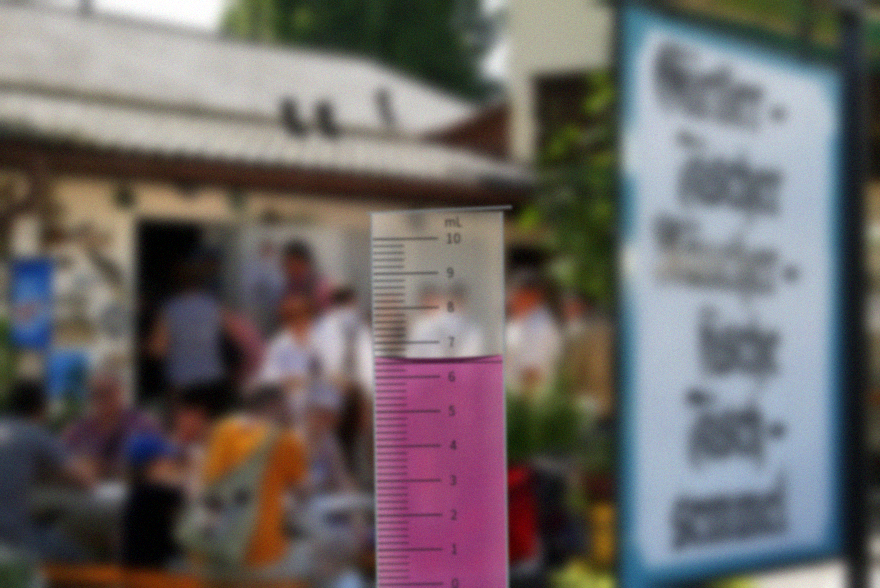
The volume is 6.4,mL
